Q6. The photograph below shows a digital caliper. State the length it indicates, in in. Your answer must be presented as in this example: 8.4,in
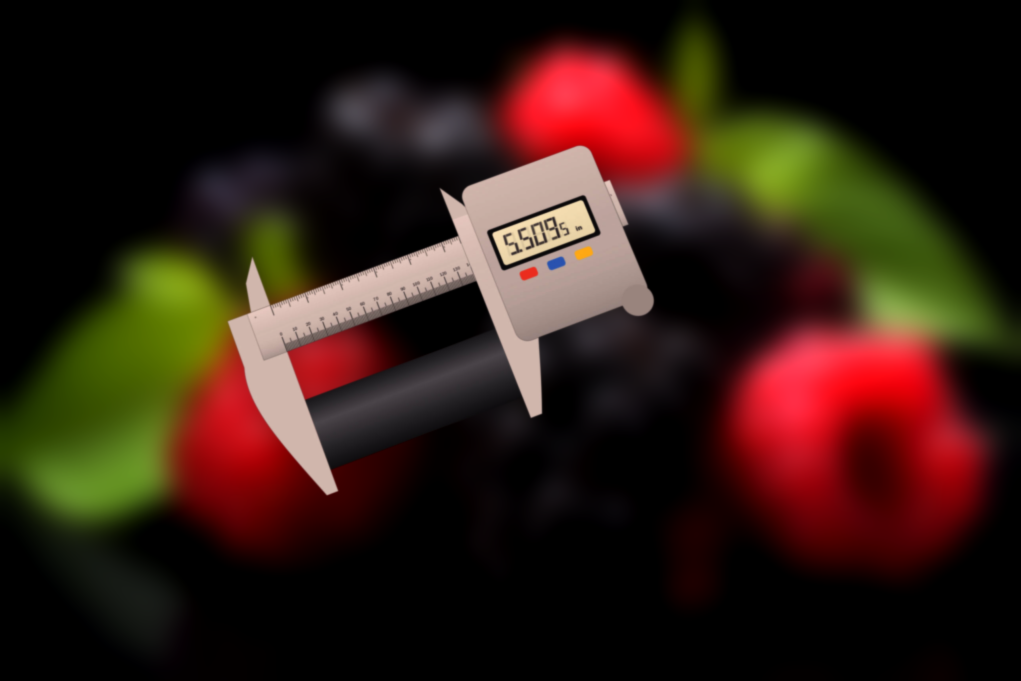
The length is 5.5095,in
